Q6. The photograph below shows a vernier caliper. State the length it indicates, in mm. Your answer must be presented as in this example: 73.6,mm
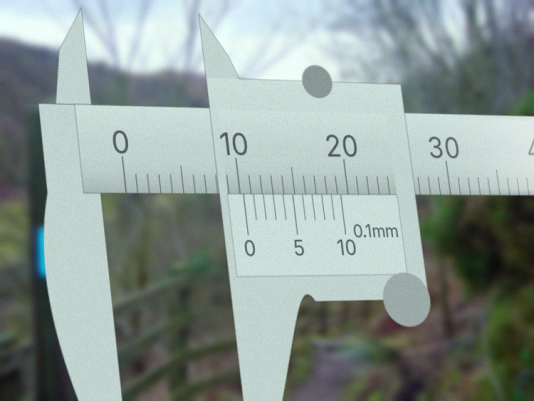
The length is 10.3,mm
